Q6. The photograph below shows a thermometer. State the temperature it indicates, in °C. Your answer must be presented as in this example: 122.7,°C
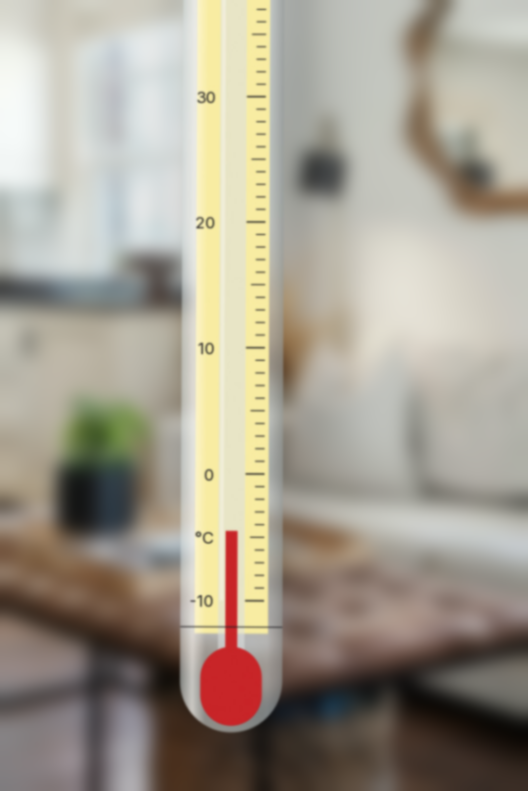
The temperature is -4.5,°C
